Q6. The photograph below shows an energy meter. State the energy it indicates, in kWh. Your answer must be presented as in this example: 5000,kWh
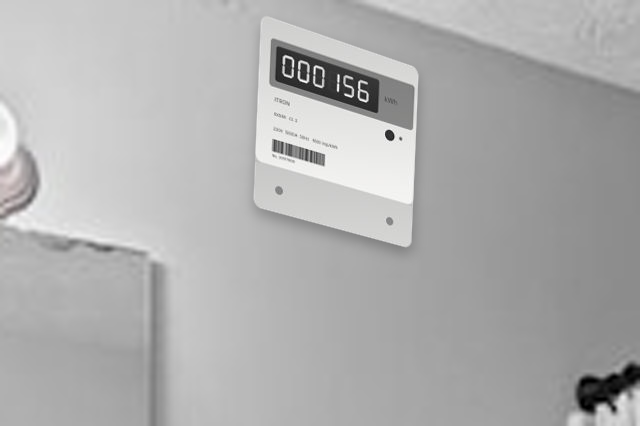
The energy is 156,kWh
